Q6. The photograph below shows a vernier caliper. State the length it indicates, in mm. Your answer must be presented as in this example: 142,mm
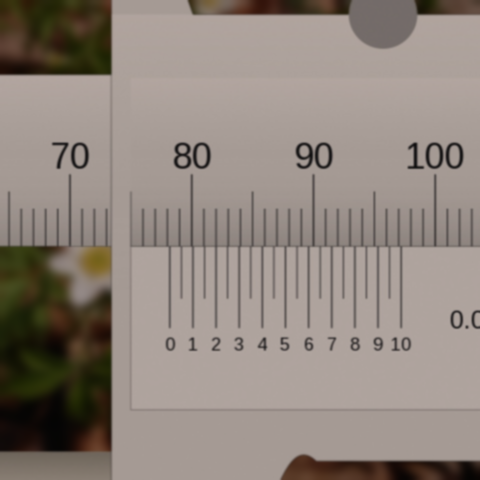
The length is 78.2,mm
